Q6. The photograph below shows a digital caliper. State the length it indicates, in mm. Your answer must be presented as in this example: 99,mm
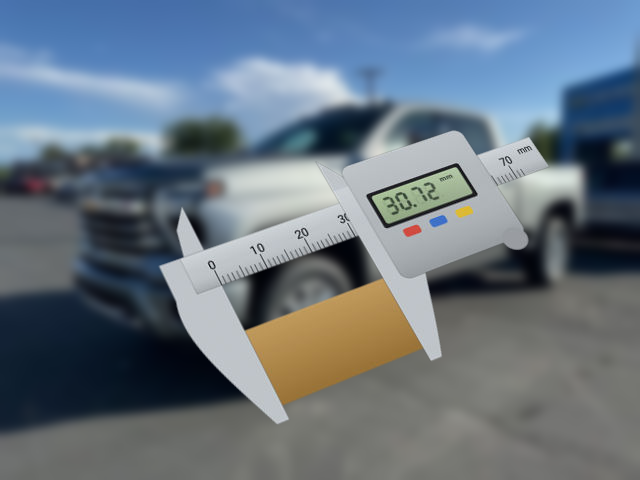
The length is 30.72,mm
